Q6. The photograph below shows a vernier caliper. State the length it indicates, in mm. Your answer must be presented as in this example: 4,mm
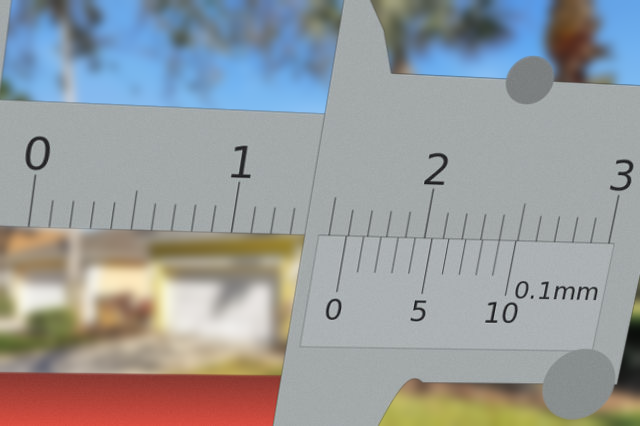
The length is 15.9,mm
